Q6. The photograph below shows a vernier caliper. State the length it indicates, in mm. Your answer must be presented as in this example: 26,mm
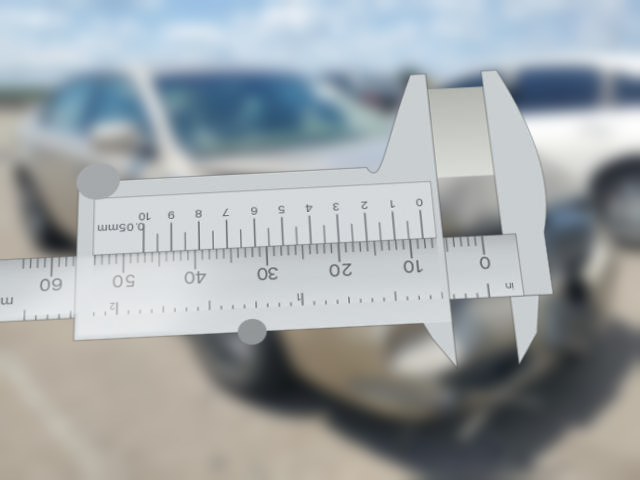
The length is 8.2,mm
